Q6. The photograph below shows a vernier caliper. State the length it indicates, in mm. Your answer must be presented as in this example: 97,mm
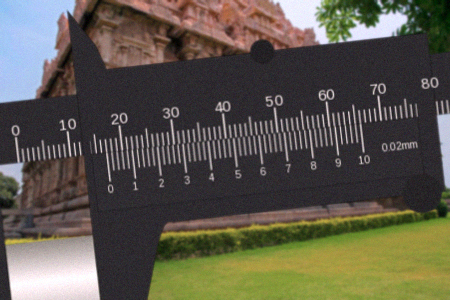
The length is 17.0,mm
